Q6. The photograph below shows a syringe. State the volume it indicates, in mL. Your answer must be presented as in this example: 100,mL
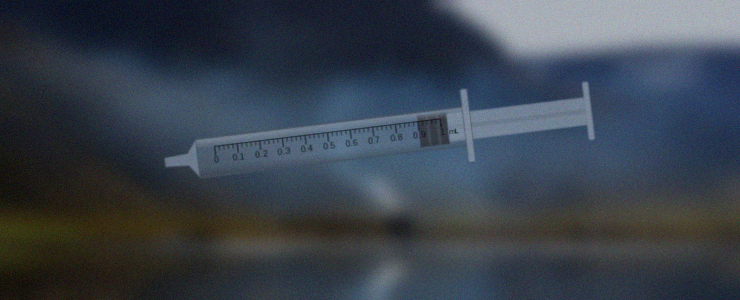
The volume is 0.9,mL
